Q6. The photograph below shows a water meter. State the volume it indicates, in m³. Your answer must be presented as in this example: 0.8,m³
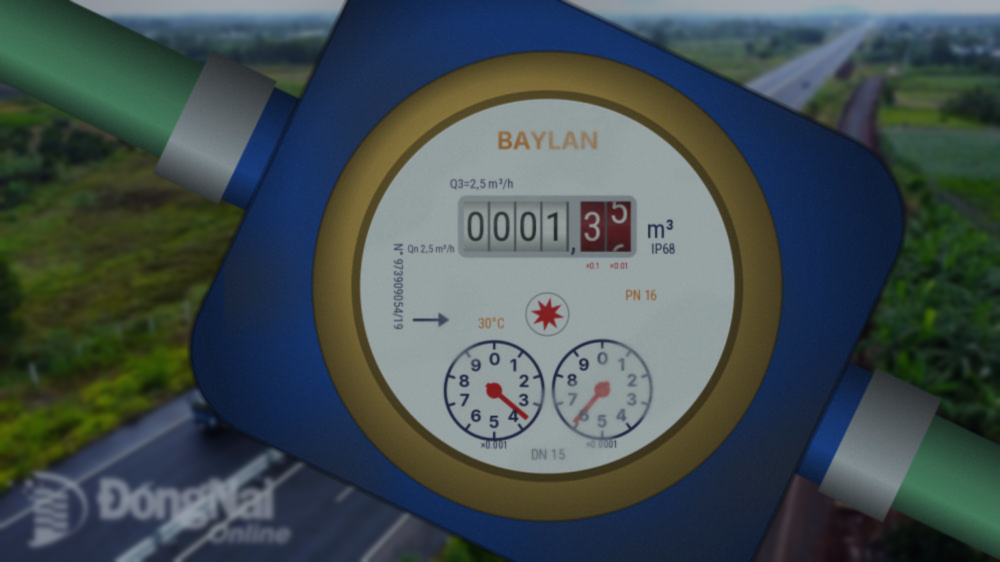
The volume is 1.3536,m³
